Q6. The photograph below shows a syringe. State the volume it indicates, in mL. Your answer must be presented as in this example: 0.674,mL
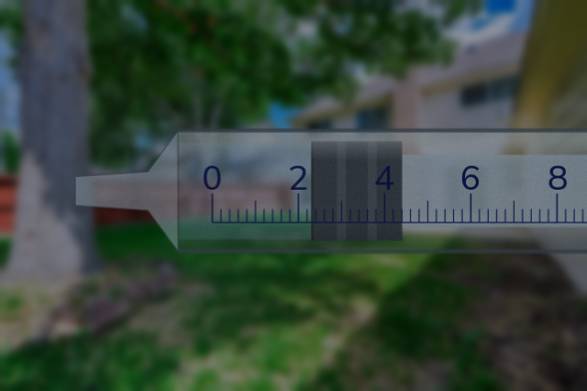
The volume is 2.3,mL
